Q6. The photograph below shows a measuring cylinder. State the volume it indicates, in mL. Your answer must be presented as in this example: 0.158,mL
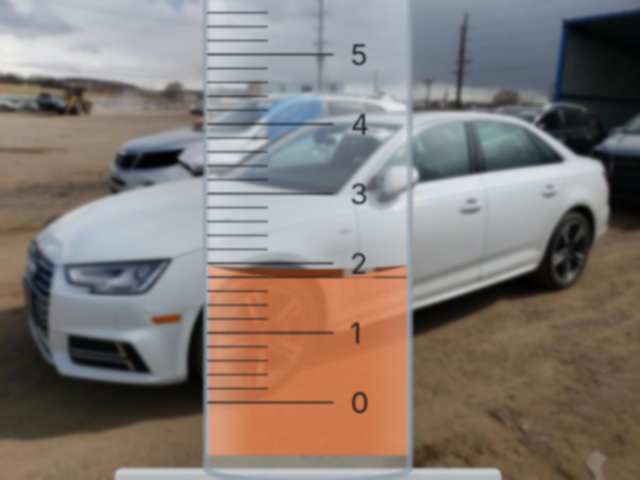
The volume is 1.8,mL
